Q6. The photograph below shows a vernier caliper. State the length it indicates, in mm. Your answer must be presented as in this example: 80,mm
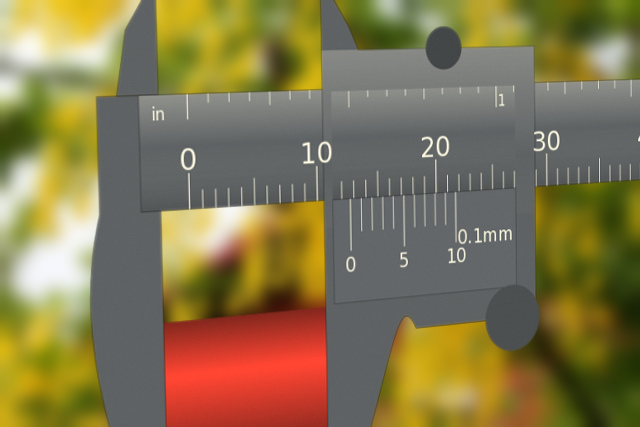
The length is 12.7,mm
